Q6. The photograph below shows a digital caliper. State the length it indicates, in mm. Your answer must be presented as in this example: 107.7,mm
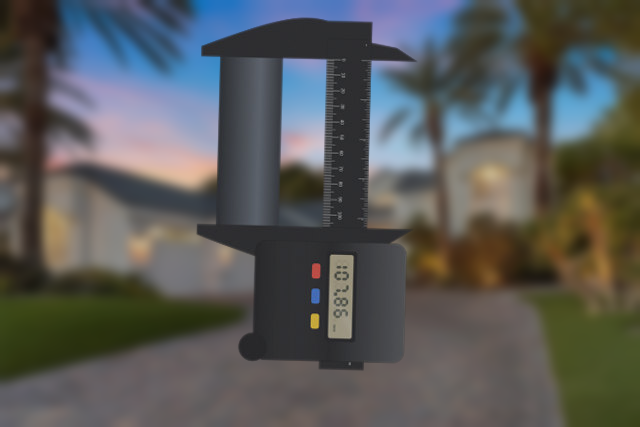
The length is 107.86,mm
